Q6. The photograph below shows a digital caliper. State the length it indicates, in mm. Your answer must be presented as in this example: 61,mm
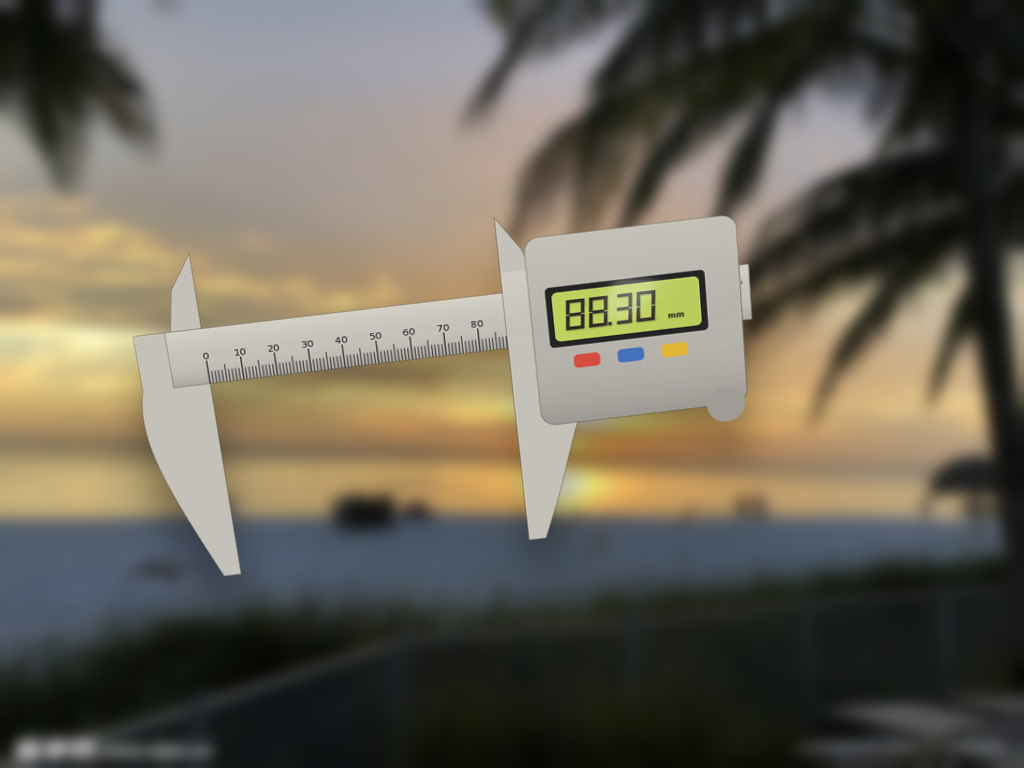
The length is 88.30,mm
